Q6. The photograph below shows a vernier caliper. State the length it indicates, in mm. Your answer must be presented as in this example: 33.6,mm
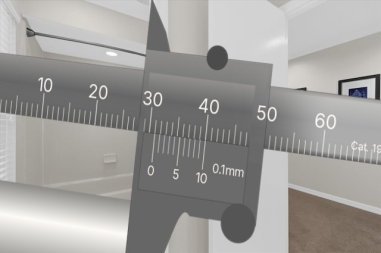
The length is 31.0,mm
